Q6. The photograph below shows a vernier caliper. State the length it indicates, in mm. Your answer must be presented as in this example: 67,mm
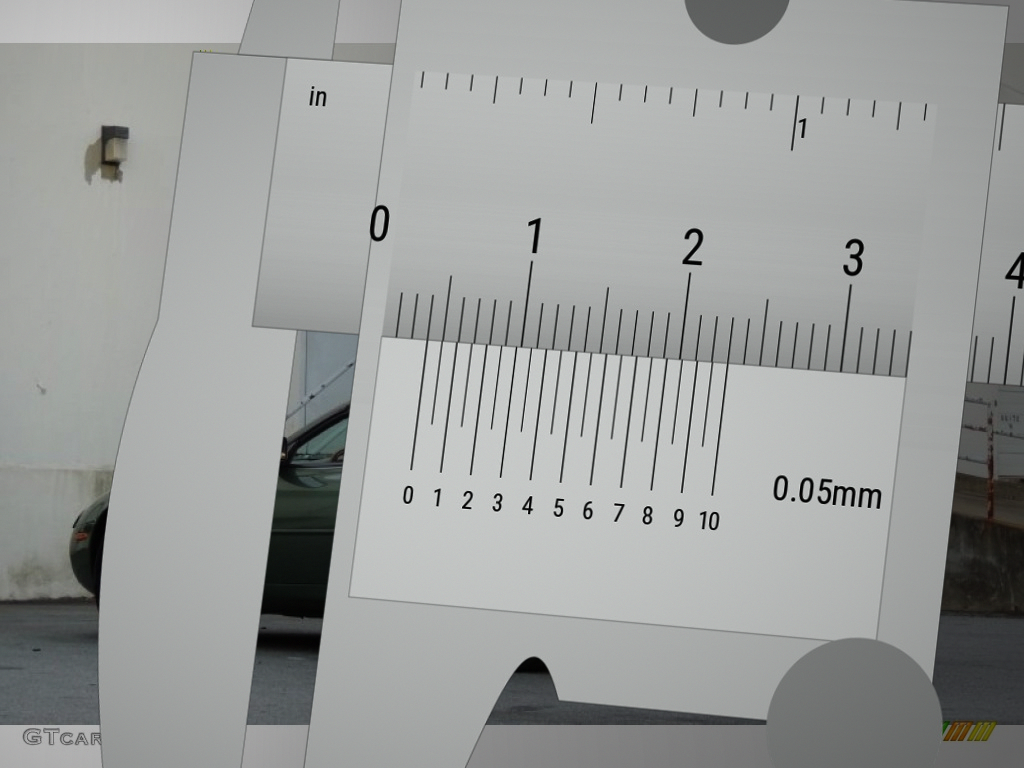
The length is 4.0,mm
